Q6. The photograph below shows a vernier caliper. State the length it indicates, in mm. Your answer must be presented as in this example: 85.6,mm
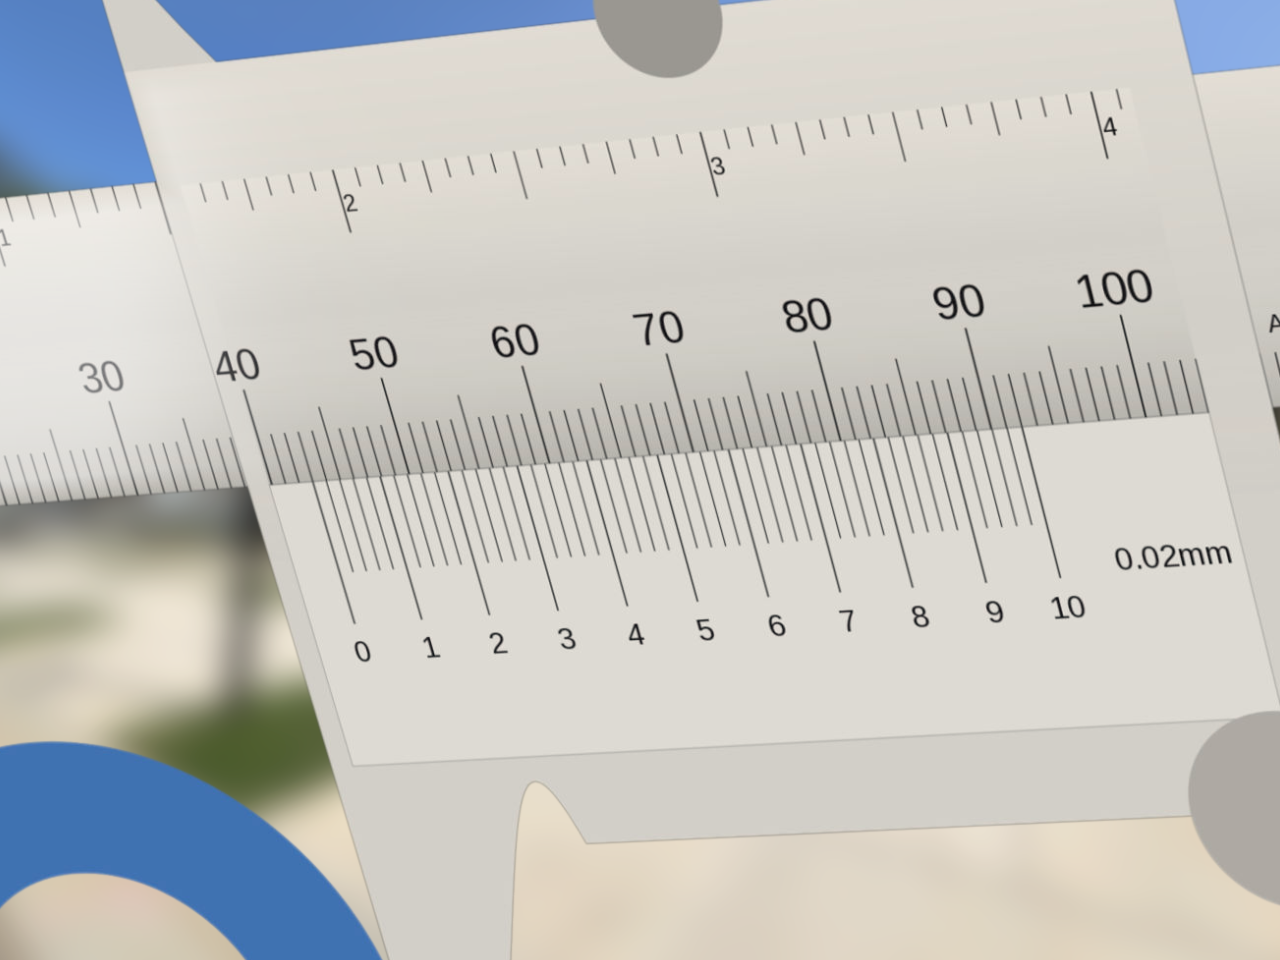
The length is 43.0,mm
